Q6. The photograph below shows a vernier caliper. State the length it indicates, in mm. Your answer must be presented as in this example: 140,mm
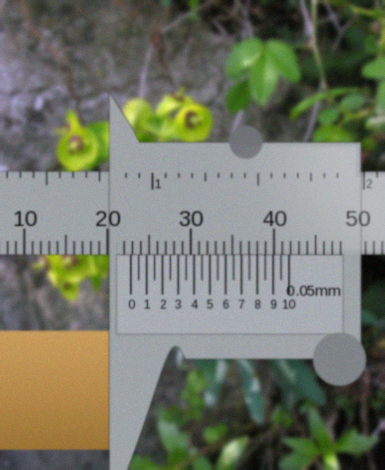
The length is 22.8,mm
